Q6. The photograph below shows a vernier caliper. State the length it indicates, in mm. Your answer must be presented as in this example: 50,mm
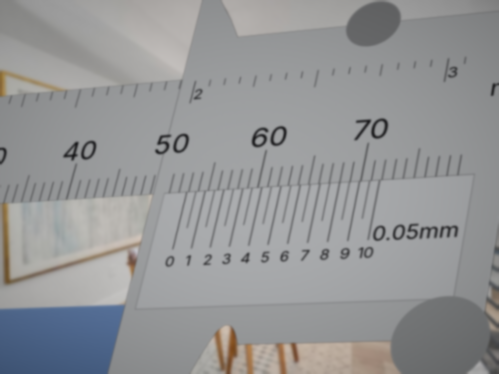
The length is 52.8,mm
